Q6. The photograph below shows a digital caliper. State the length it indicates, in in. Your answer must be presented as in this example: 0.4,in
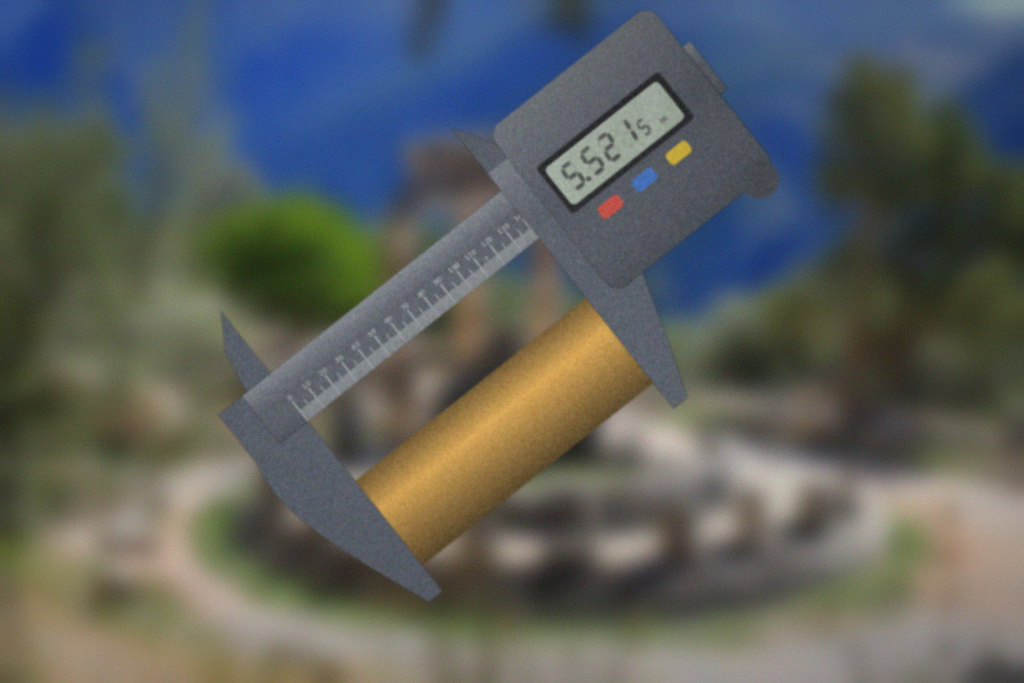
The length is 5.5215,in
